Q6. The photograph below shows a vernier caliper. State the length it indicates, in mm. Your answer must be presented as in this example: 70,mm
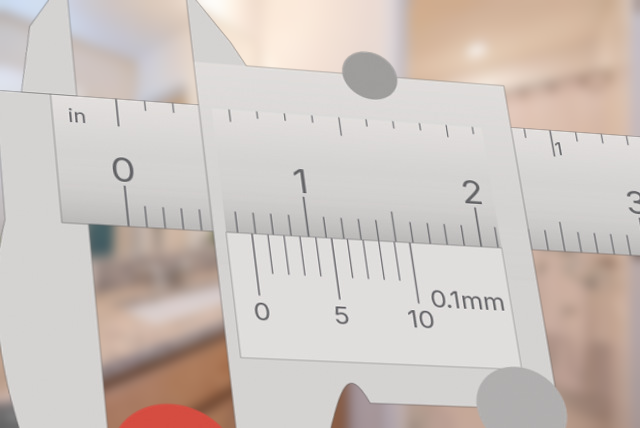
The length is 6.8,mm
